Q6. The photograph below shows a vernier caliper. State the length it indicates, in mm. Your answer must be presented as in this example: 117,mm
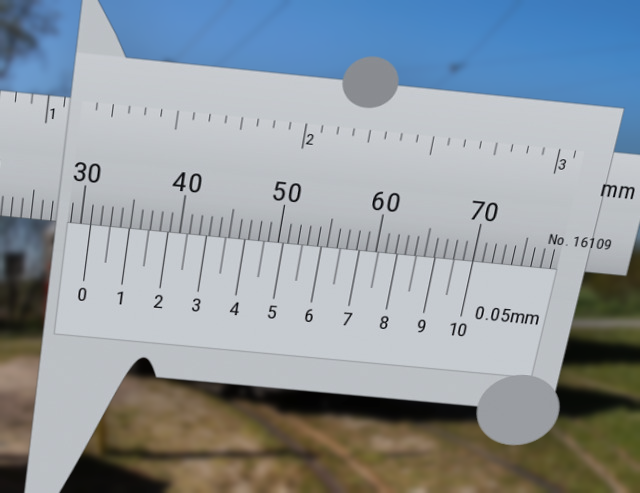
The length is 31.0,mm
